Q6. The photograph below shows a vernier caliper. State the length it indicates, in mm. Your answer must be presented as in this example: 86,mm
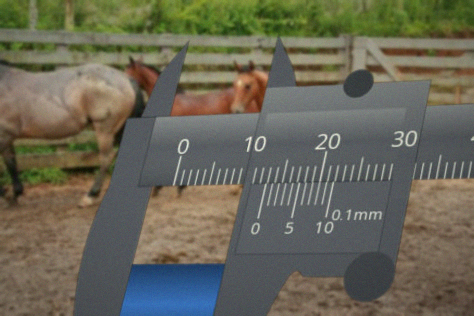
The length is 12.8,mm
